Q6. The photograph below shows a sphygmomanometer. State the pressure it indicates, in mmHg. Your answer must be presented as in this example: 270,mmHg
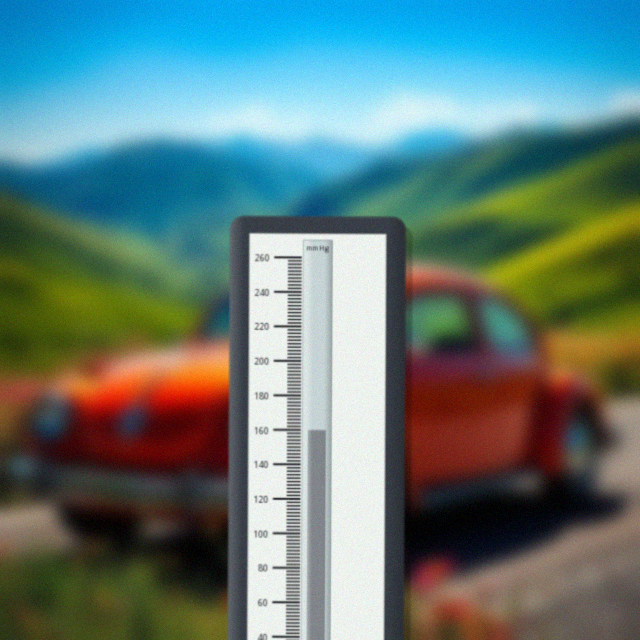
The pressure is 160,mmHg
